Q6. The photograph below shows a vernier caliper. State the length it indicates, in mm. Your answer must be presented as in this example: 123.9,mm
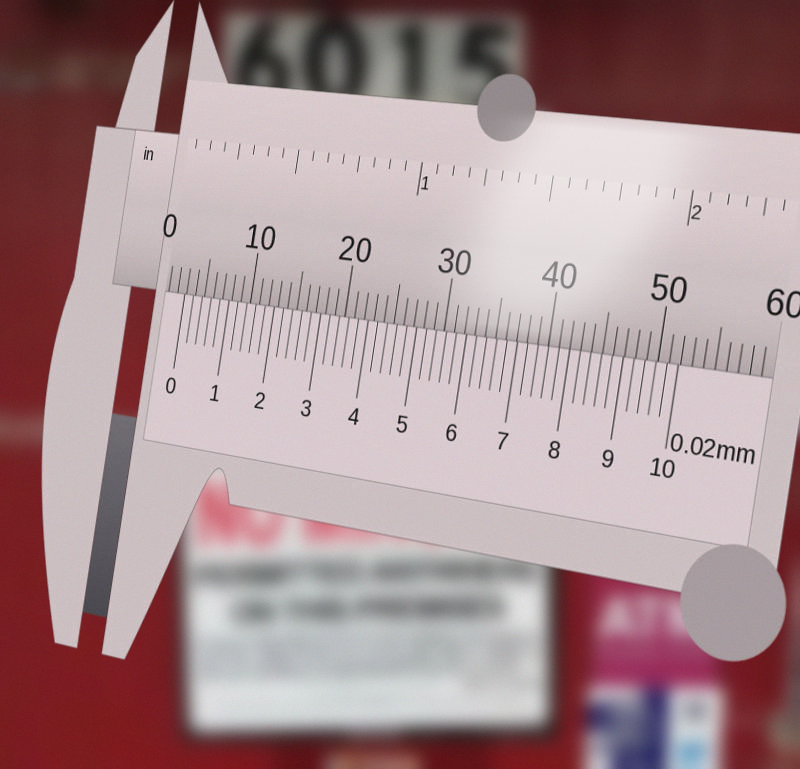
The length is 2.8,mm
